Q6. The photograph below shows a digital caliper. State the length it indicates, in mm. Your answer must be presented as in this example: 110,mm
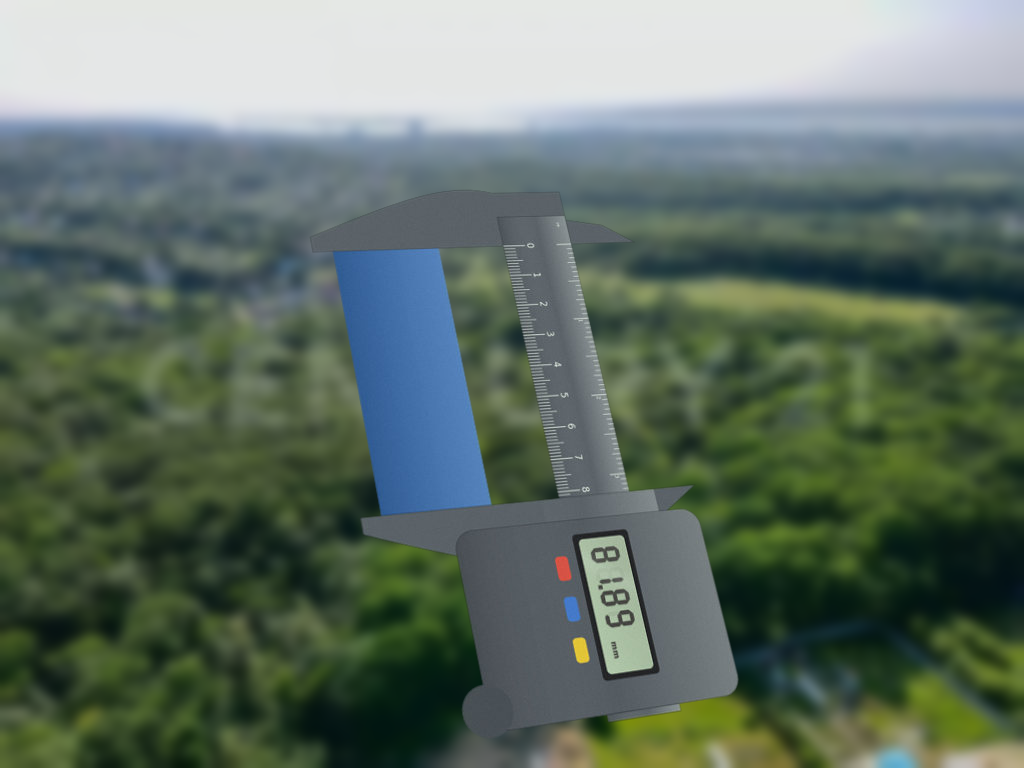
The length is 81.89,mm
